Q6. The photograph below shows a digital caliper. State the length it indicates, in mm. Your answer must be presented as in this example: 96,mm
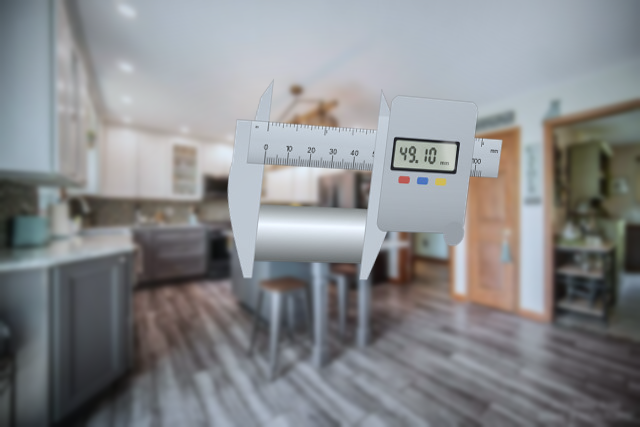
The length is 49.10,mm
